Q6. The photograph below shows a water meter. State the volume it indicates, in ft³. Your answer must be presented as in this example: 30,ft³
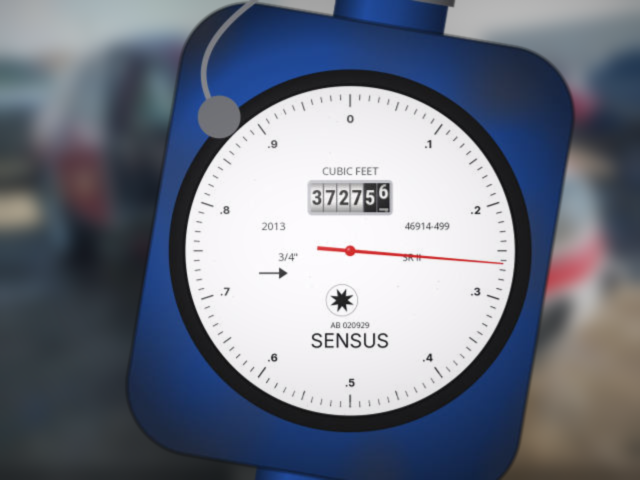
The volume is 372756.26,ft³
